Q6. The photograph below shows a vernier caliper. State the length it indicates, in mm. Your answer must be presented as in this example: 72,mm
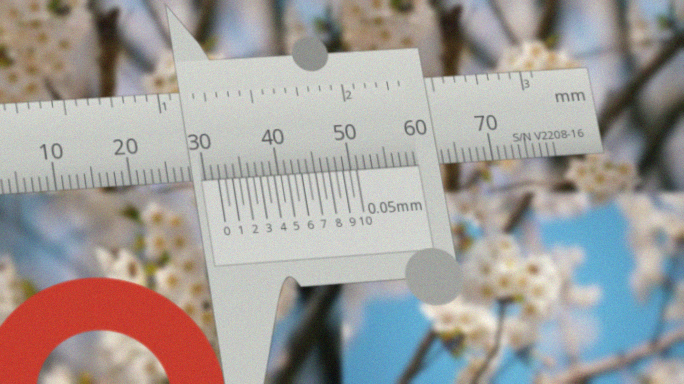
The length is 31.8,mm
